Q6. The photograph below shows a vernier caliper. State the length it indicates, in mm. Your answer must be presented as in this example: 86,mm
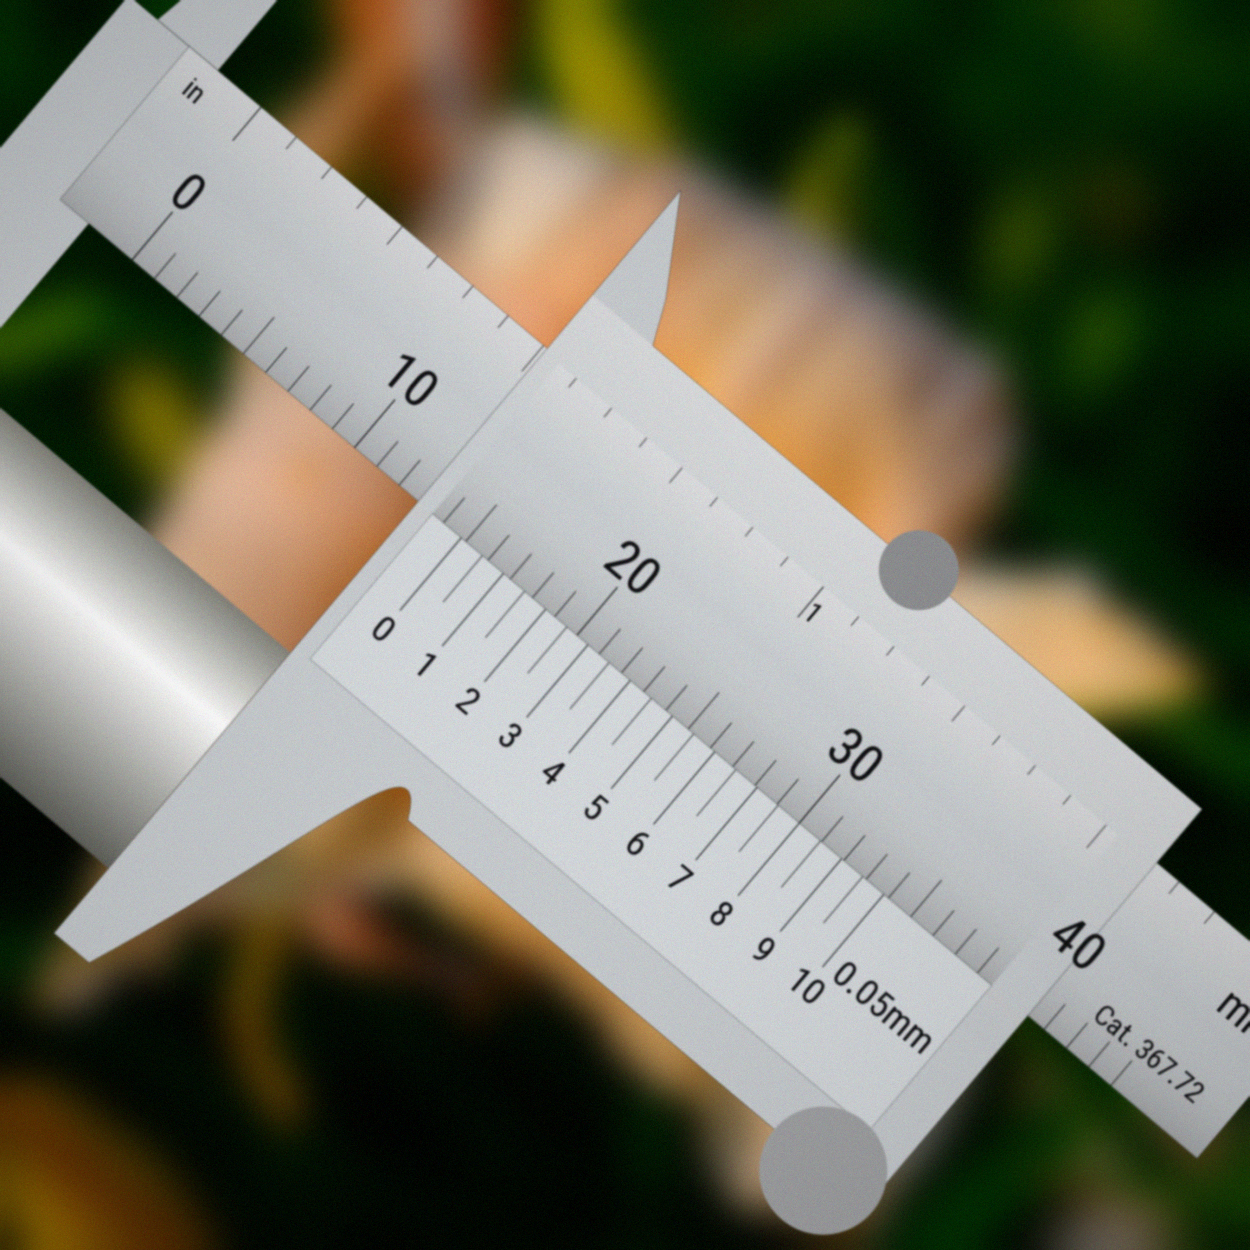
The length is 14.80,mm
